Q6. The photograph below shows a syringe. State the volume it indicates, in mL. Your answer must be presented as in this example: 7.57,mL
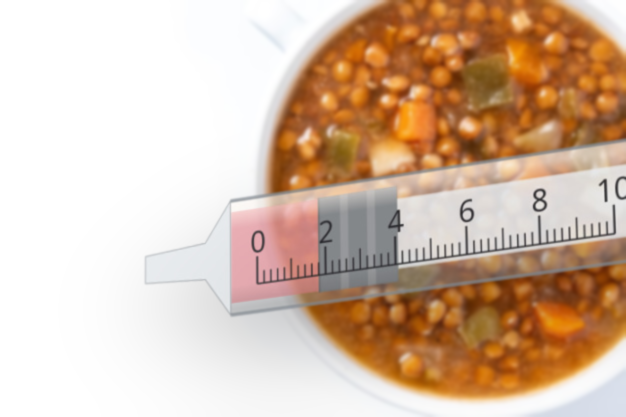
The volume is 1.8,mL
